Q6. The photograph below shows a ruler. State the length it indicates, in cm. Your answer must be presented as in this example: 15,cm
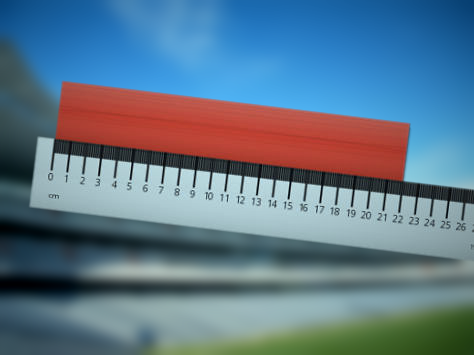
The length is 22,cm
